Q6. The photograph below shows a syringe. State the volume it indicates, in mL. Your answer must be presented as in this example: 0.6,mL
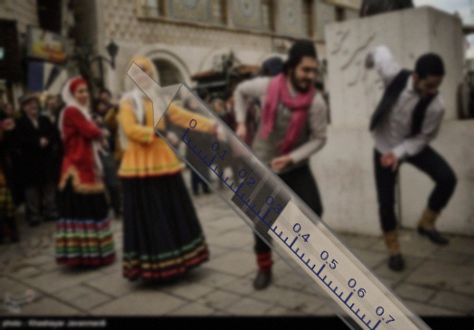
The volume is 0.2,mL
